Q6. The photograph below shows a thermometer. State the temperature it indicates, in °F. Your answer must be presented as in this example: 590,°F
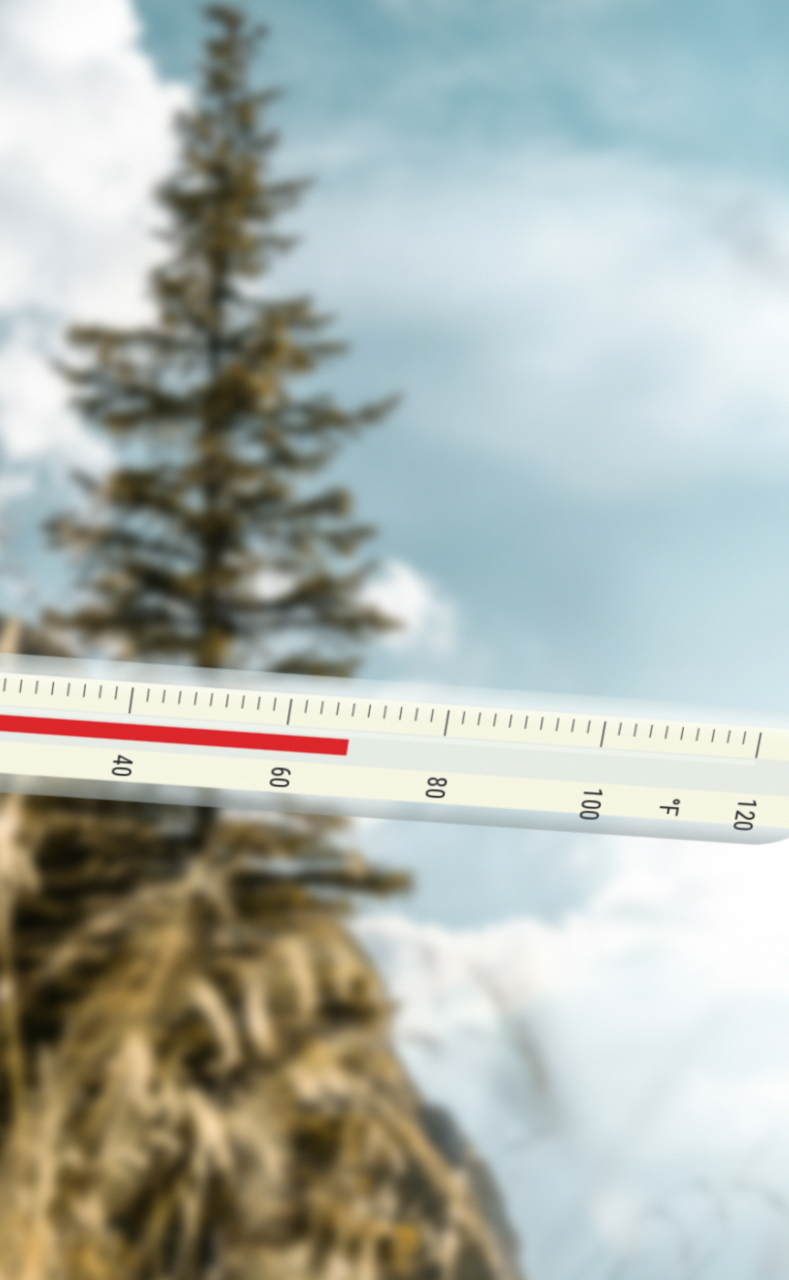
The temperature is 68,°F
